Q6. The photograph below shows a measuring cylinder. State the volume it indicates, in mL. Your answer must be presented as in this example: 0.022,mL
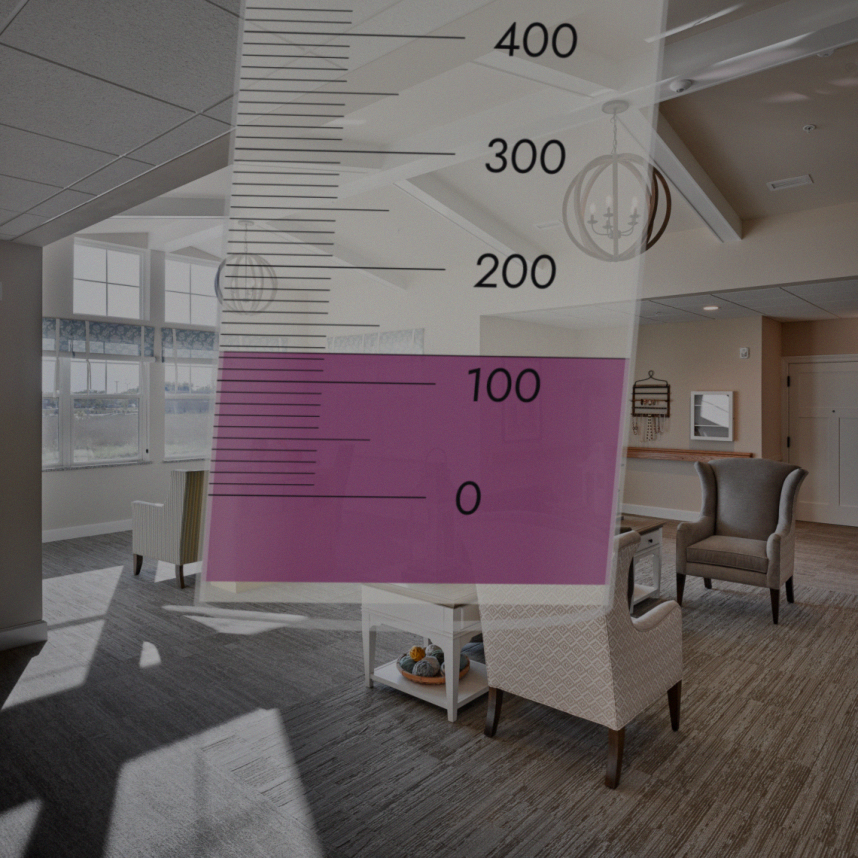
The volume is 125,mL
